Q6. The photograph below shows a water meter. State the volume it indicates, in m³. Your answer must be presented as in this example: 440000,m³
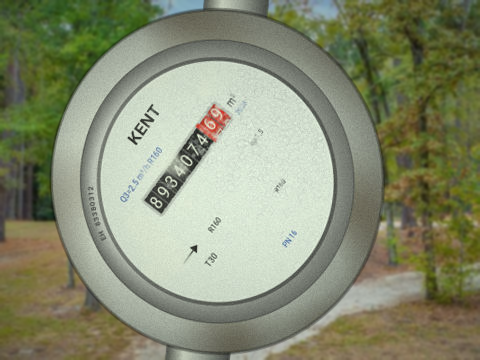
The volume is 8934074.69,m³
